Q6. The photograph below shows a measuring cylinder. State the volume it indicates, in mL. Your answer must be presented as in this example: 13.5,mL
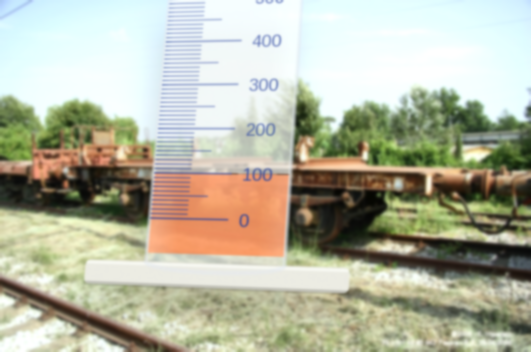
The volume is 100,mL
